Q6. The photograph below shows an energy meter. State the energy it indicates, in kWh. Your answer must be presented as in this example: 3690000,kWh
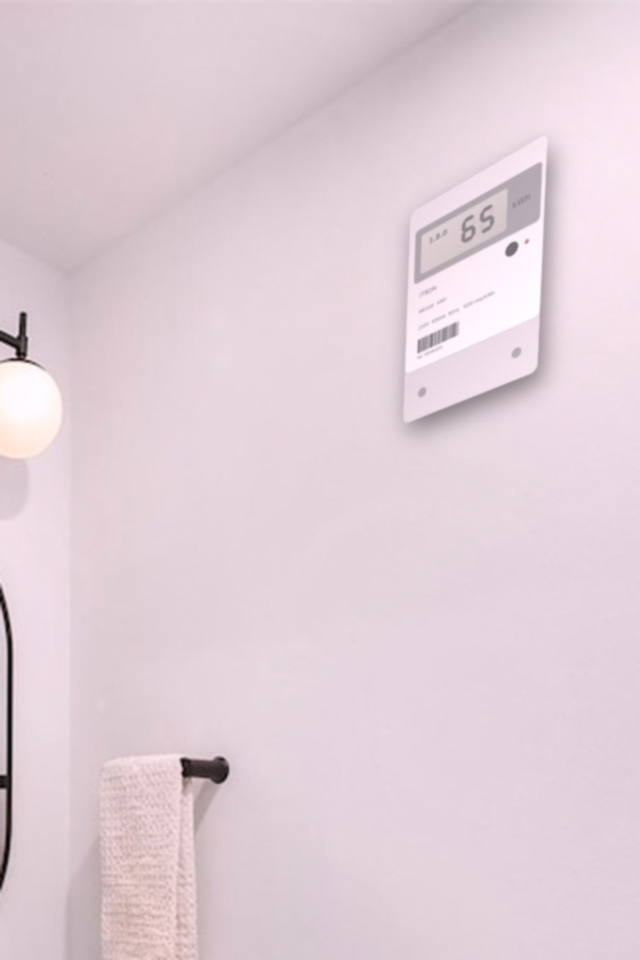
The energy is 65,kWh
